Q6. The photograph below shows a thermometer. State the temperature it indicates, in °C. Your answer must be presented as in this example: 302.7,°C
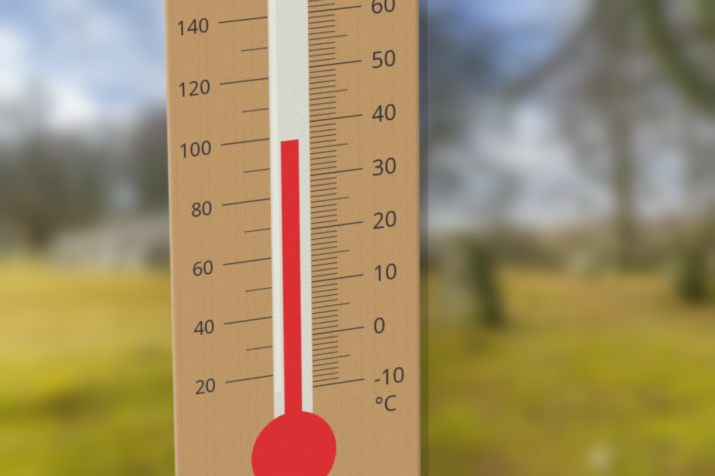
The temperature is 37,°C
